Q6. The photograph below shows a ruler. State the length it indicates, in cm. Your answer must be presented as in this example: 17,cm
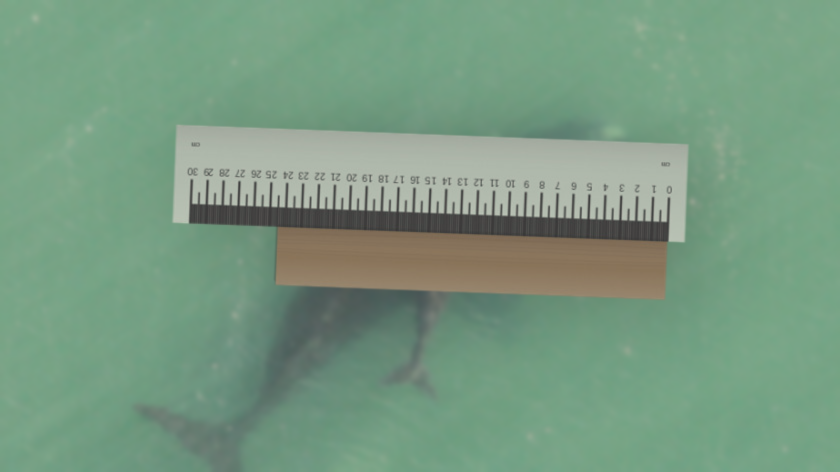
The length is 24.5,cm
